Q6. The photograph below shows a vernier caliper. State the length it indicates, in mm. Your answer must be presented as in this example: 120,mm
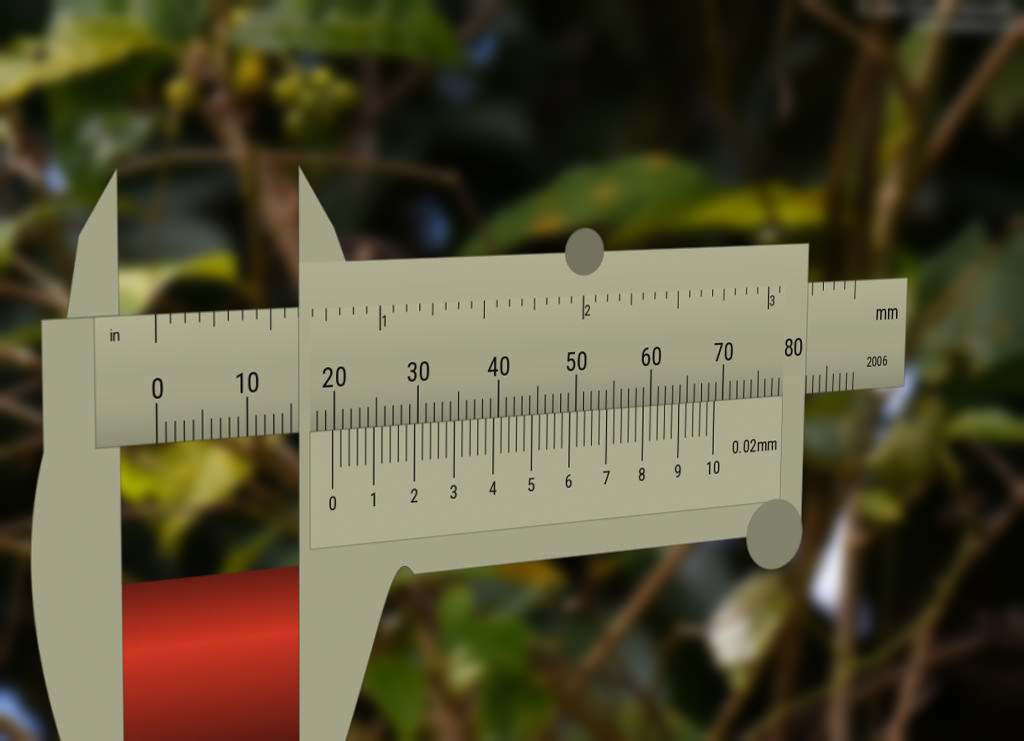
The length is 19.8,mm
